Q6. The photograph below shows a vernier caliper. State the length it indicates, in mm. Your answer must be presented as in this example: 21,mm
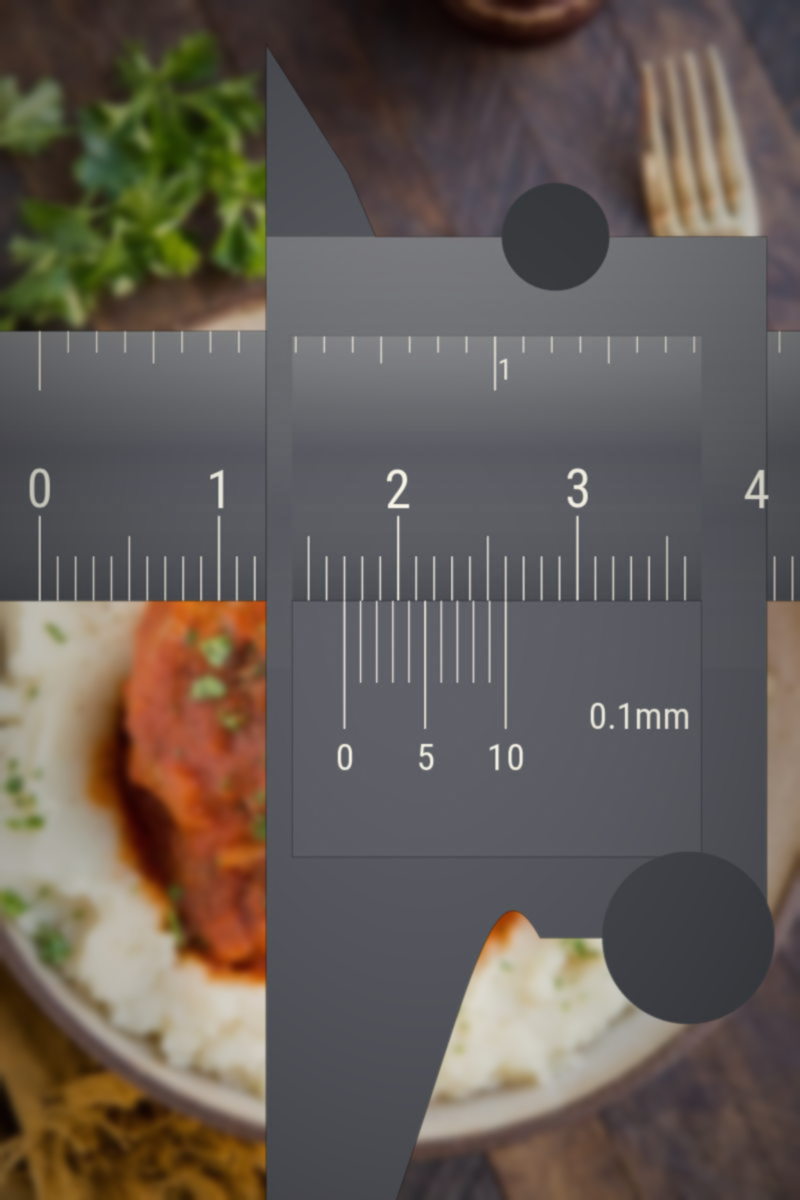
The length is 17.0,mm
